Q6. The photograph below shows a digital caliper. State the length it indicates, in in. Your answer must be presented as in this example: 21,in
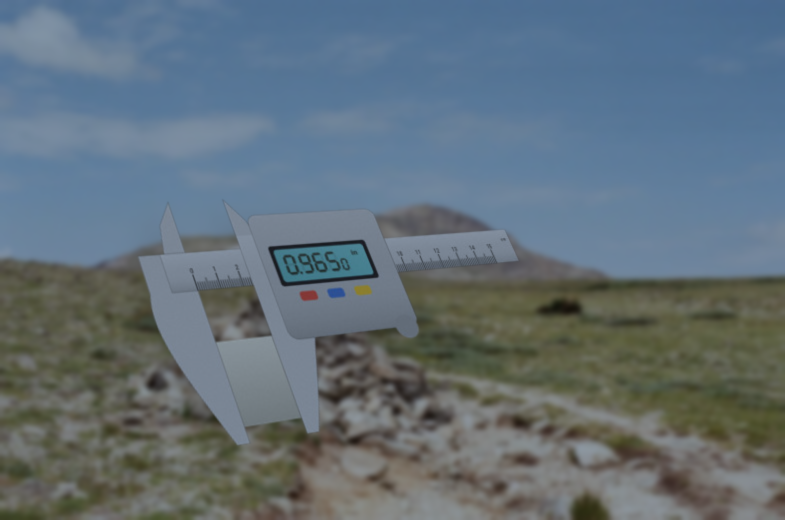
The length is 0.9650,in
